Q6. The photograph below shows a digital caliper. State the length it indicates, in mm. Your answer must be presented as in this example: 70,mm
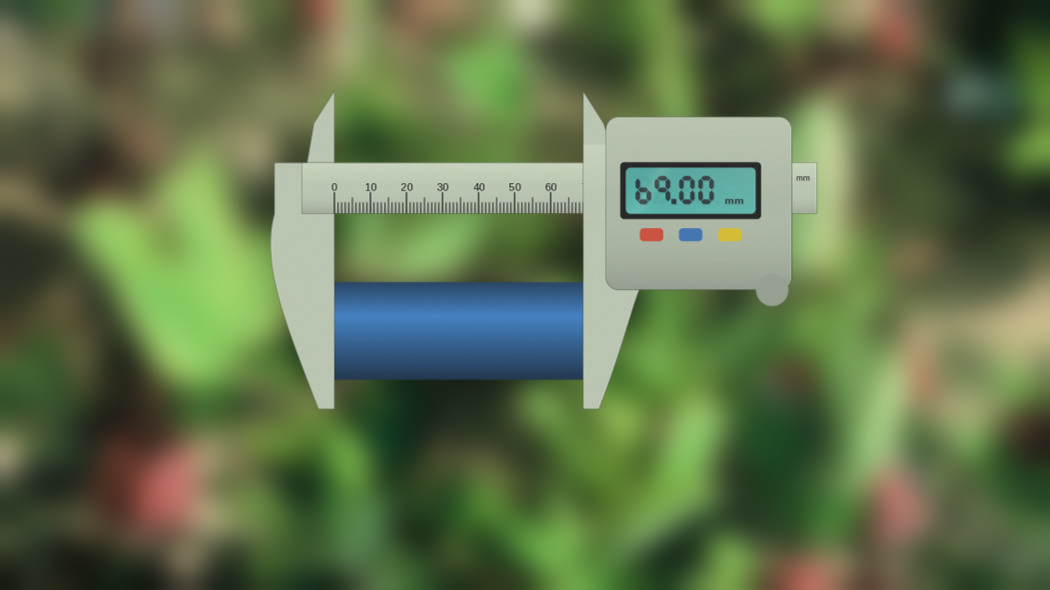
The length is 69.00,mm
